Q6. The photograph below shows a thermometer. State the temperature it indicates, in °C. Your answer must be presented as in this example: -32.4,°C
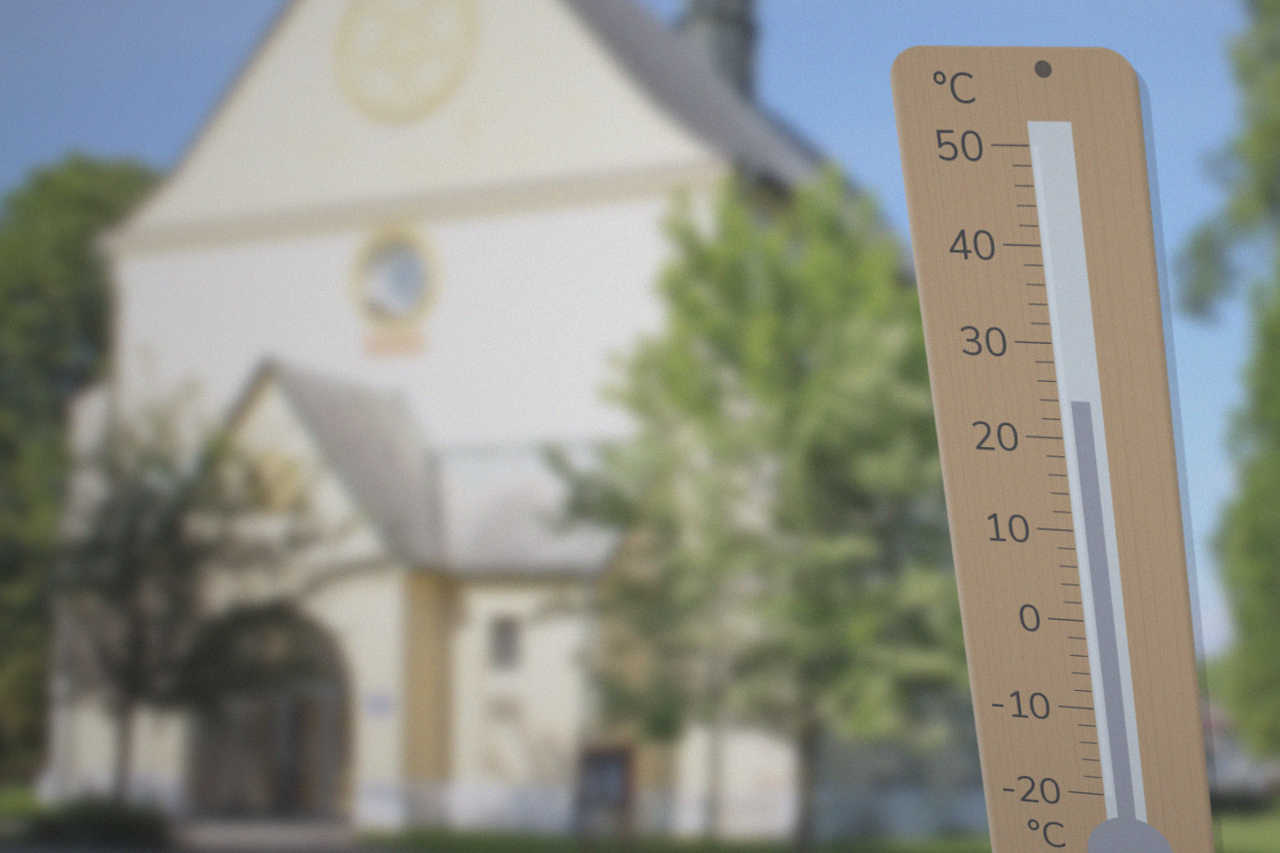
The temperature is 24,°C
